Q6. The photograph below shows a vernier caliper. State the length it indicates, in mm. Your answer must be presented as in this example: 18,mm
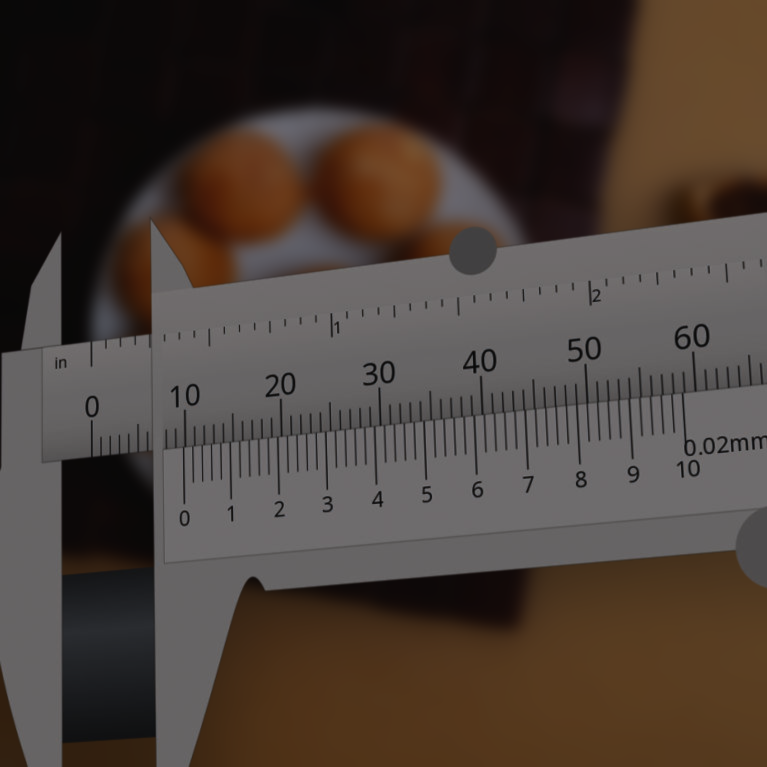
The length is 9.8,mm
